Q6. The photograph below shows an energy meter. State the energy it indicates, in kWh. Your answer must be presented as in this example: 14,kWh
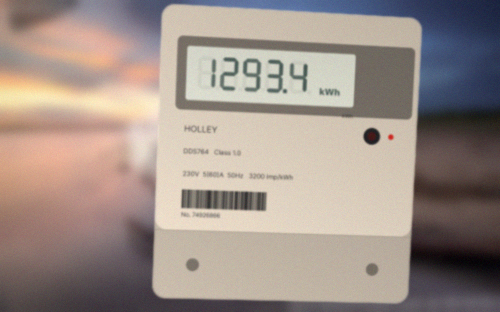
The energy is 1293.4,kWh
